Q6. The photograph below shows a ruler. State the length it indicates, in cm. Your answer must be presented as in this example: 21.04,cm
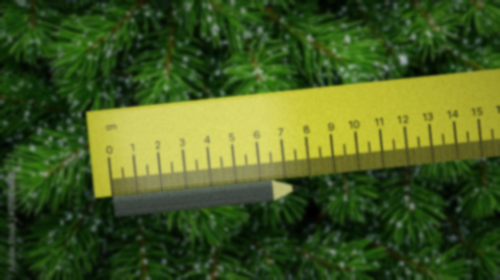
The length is 7.5,cm
